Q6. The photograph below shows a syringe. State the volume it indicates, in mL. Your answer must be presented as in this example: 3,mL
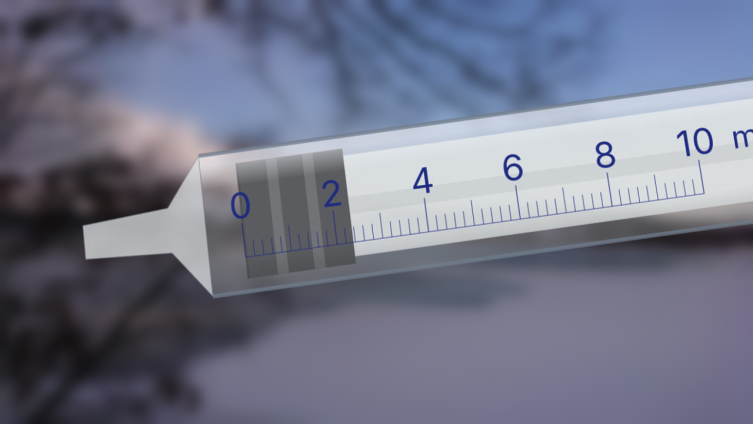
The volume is 0,mL
